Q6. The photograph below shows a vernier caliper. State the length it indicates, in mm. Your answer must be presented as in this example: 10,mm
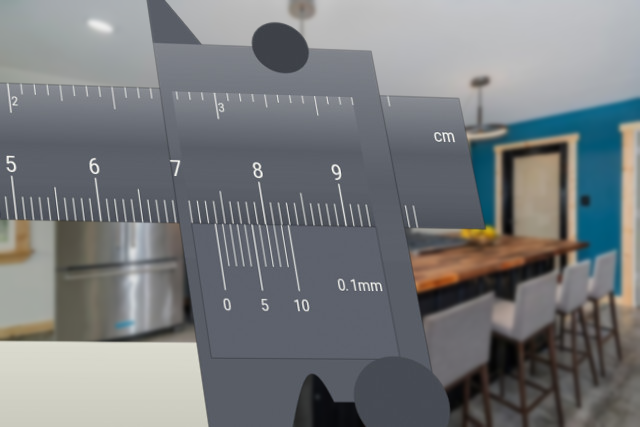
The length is 73.8,mm
